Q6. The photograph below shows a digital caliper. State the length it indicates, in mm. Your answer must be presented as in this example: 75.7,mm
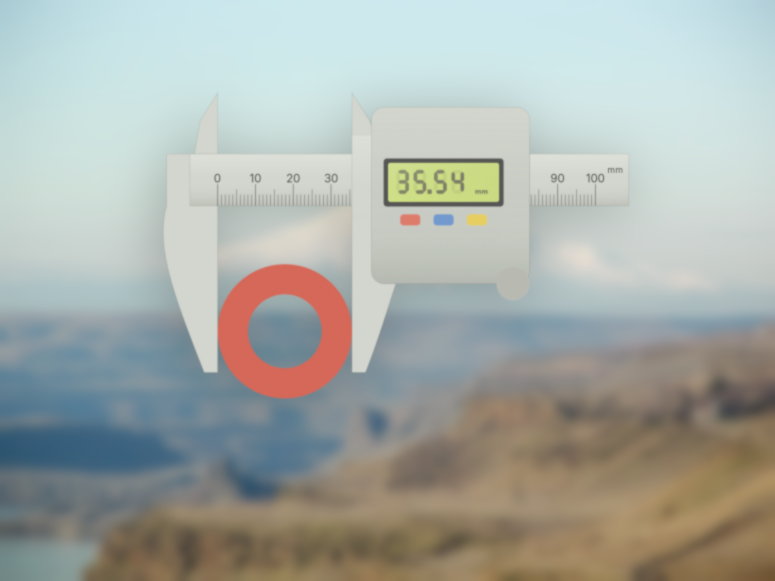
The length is 35.54,mm
